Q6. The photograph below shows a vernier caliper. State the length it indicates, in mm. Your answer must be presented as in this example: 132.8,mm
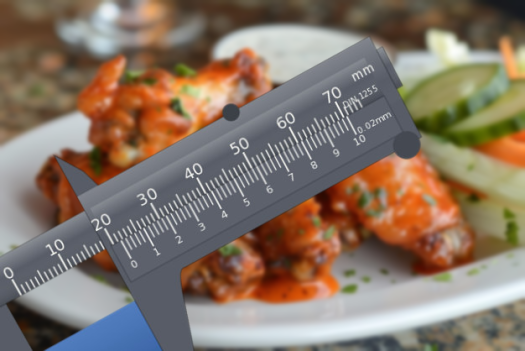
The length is 21.6,mm
